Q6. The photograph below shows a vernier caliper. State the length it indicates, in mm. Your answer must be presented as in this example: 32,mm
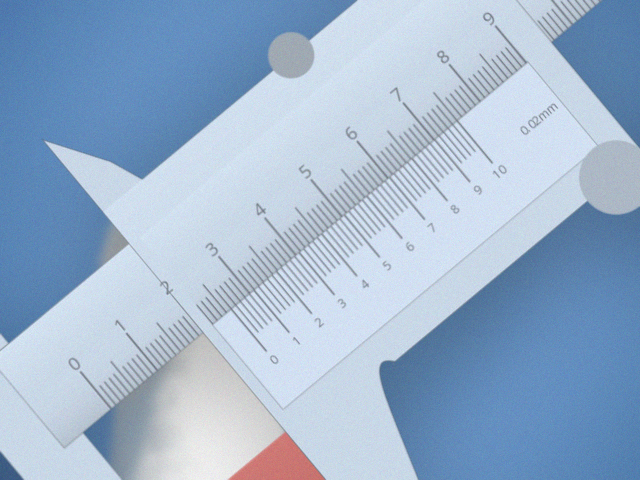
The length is 26.0,mm
